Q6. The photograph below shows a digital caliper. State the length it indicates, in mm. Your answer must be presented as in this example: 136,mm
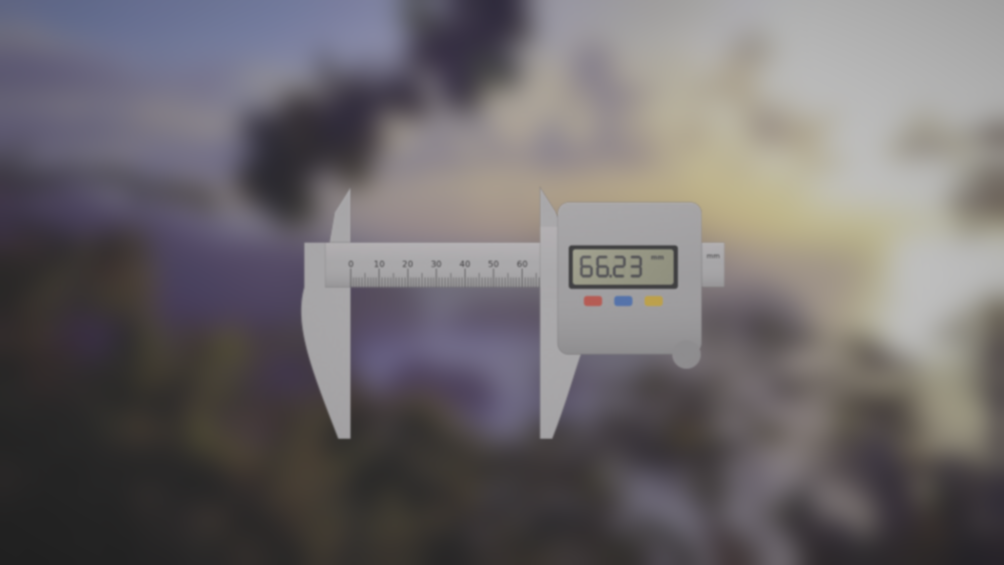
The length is 66.23,mm
